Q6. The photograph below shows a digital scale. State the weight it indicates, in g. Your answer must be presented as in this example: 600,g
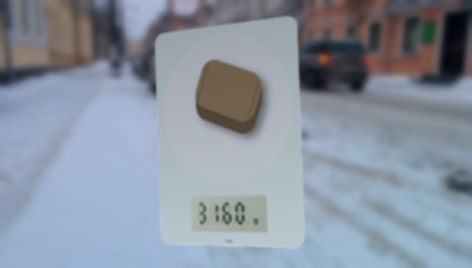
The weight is 3160,g
